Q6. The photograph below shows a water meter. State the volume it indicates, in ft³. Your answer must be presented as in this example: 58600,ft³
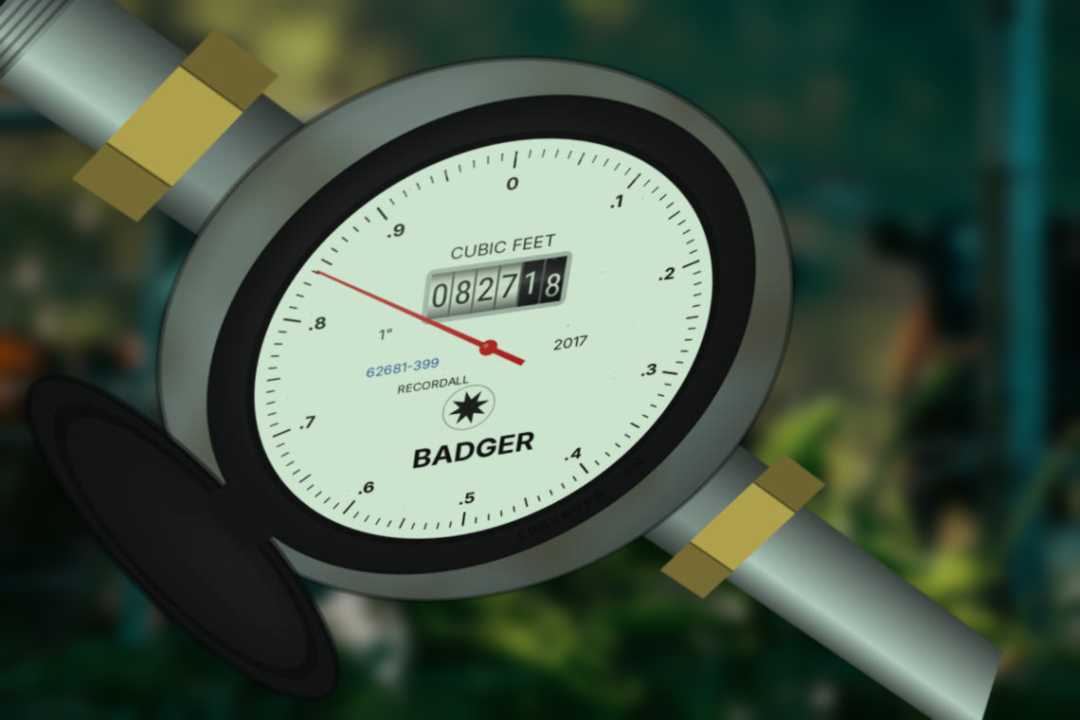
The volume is 82717.84,ft³
